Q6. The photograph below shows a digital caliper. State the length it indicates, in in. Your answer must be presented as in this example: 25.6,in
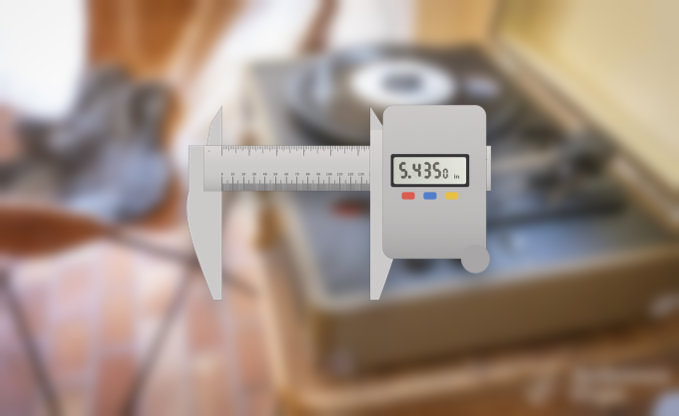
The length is 5.4350,in
